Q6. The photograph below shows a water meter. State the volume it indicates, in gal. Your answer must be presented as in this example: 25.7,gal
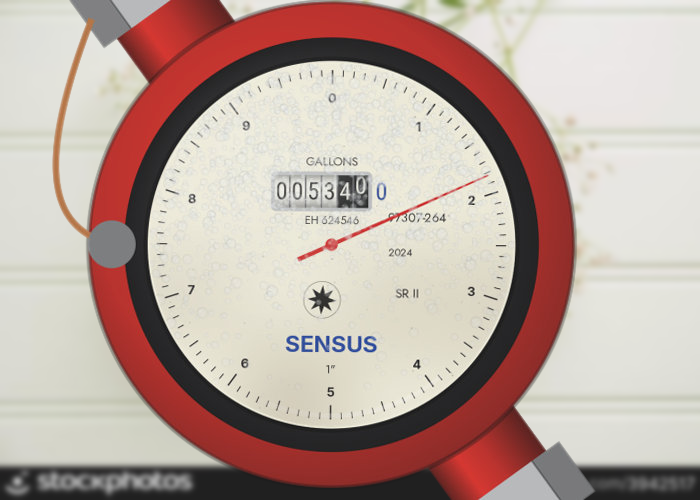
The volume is 53401.8,gal
